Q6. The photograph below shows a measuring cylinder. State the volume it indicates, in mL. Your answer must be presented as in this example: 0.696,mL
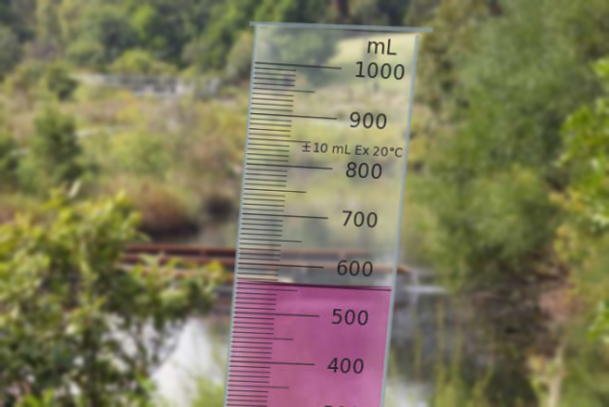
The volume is 560,mL
